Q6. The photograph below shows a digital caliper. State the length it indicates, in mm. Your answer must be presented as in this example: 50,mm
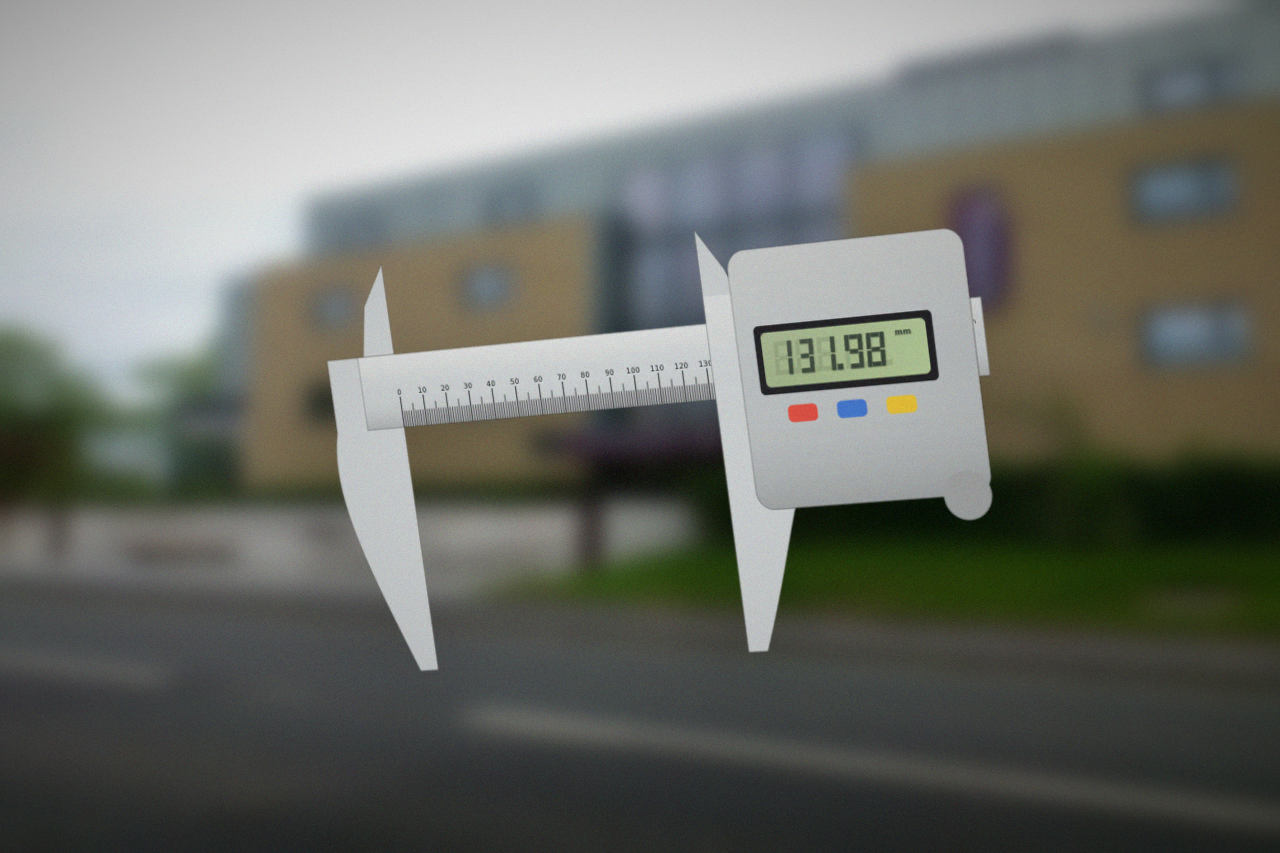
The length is 131.98,mm
